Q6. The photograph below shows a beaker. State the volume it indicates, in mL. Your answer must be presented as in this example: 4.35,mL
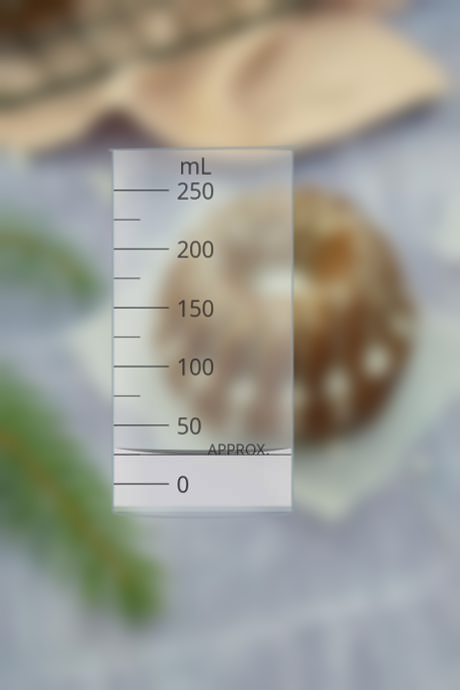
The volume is 25,mL
